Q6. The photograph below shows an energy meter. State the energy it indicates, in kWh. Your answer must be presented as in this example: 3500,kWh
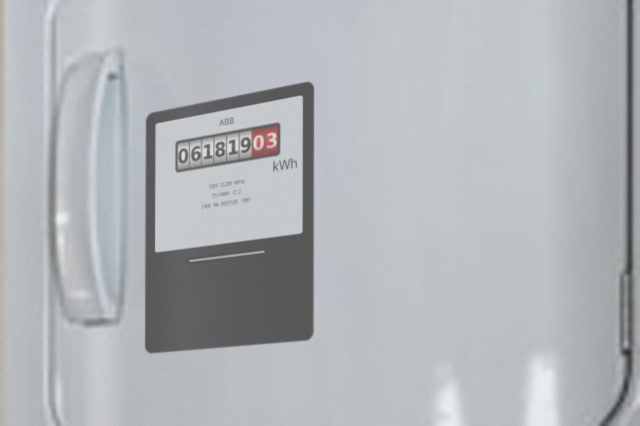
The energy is 61819.03,kWh
